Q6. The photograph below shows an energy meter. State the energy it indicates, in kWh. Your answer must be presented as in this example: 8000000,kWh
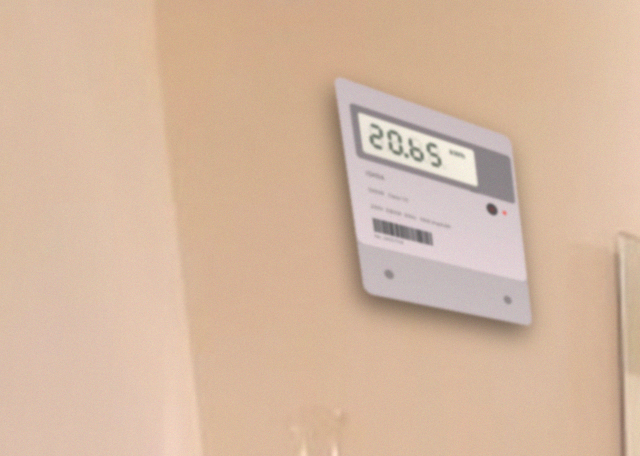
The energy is 20.65,kWh
